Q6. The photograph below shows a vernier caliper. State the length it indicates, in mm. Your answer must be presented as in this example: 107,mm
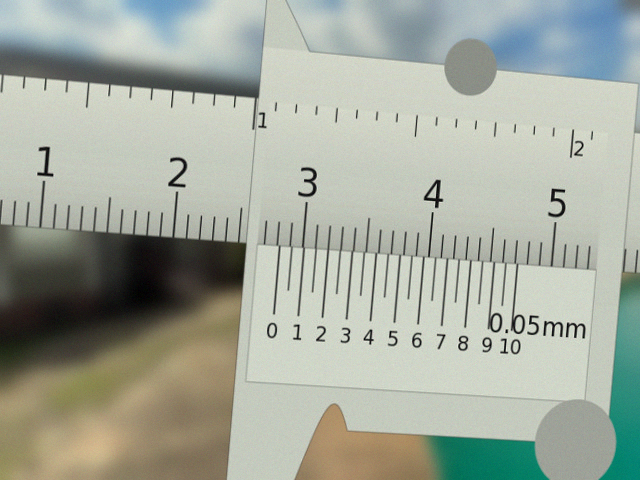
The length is 28.2,mm
